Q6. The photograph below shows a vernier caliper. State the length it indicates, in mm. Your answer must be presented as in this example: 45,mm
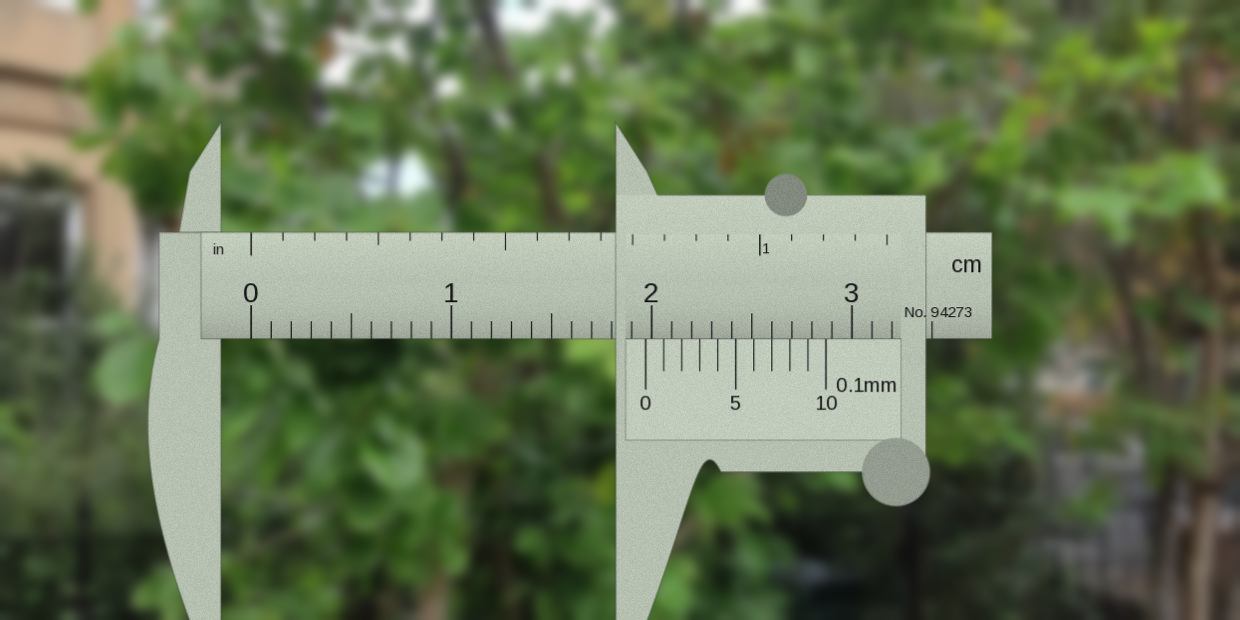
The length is 19.7,mm
